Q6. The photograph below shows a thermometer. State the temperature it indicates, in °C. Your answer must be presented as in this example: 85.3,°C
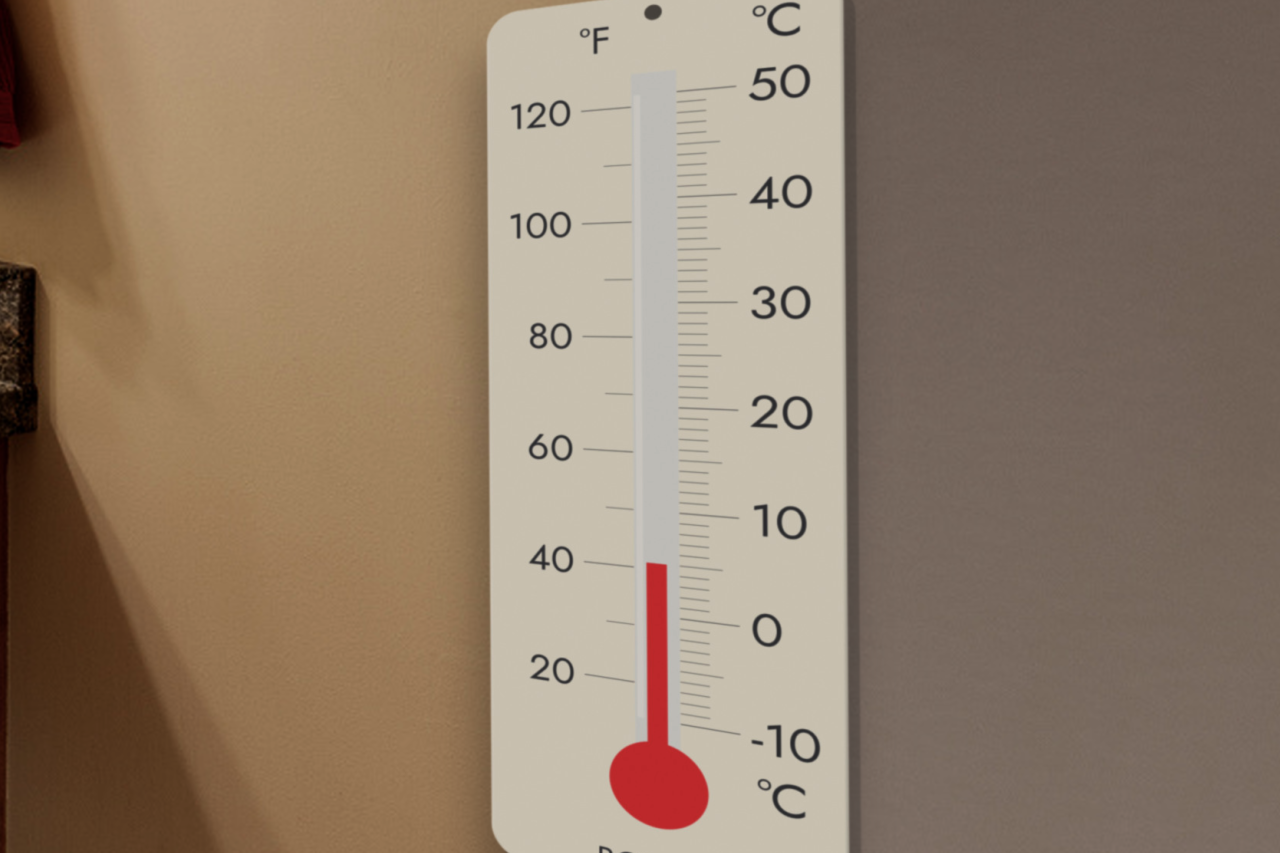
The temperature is 5,°C
